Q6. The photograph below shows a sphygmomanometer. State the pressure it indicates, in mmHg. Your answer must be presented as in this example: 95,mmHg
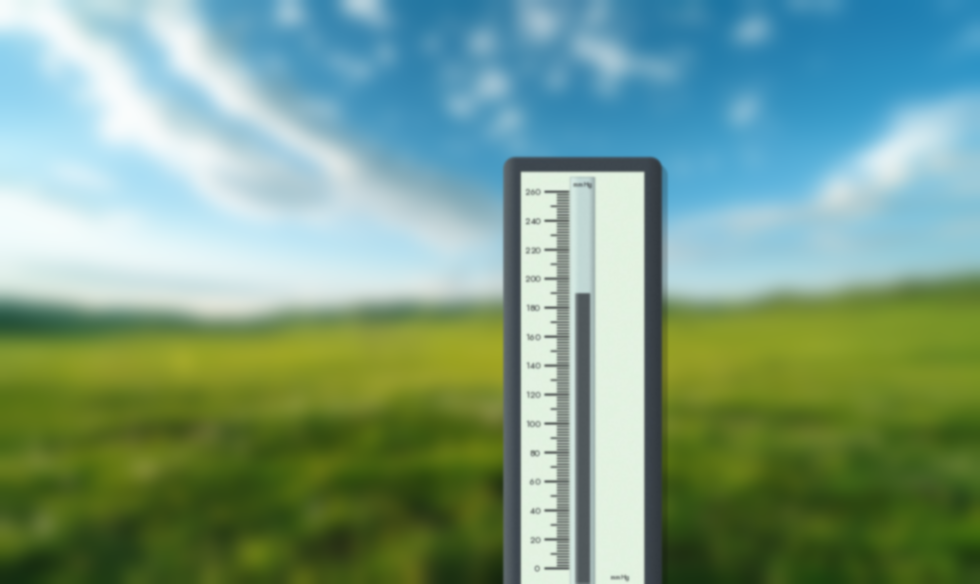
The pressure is 190,mmHg
